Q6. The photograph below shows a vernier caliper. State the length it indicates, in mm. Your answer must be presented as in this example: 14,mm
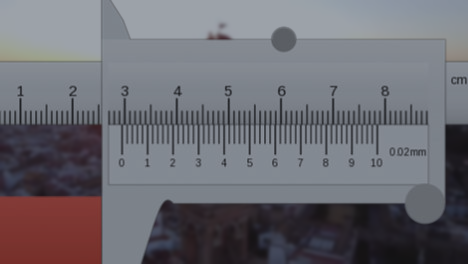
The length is 29.5,mm
